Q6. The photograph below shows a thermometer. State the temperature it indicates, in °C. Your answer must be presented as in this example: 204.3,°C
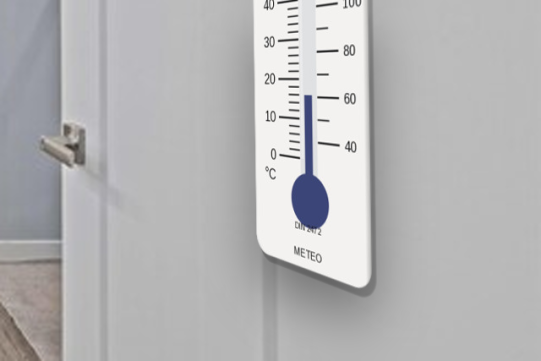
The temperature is 16,°C
